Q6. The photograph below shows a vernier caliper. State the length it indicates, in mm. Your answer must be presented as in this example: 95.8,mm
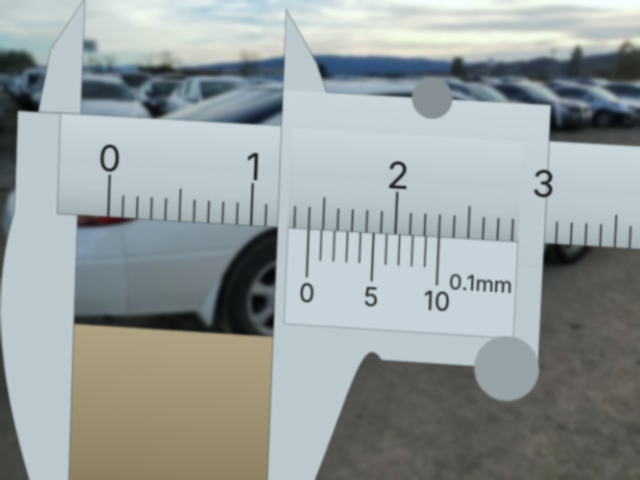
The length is 14.0,mm
